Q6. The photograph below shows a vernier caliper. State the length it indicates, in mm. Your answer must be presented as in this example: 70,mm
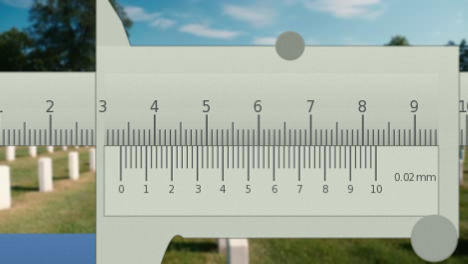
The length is 33.5,mm
